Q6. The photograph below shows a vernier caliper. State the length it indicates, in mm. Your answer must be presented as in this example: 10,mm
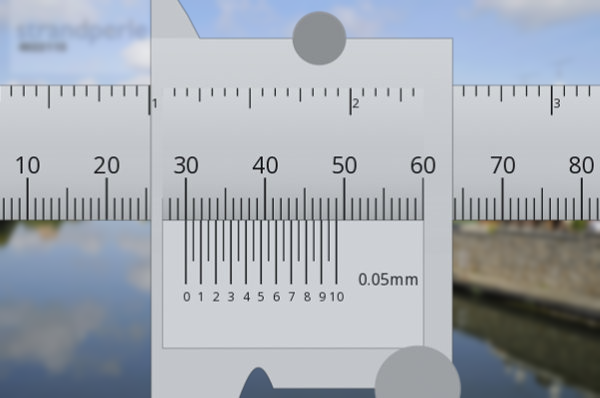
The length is 30.0,mm
